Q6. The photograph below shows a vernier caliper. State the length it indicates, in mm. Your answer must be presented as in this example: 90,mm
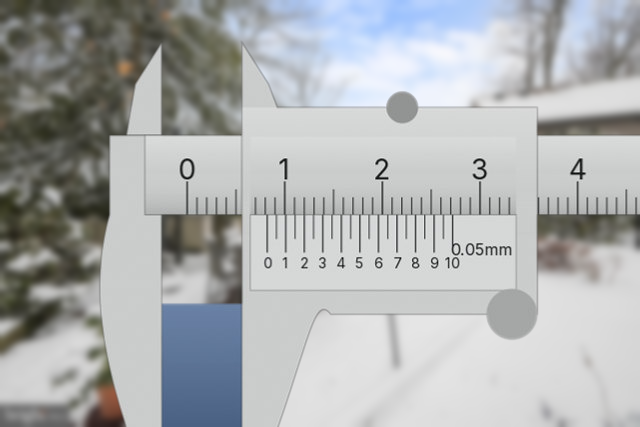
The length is 8.2,mm
